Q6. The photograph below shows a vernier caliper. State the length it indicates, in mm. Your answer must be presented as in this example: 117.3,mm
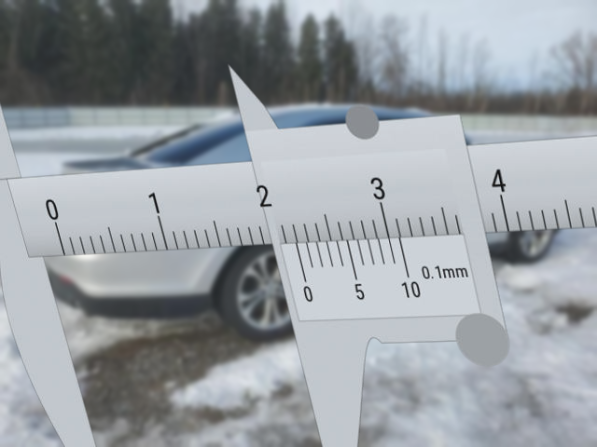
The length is 21.9,mm
